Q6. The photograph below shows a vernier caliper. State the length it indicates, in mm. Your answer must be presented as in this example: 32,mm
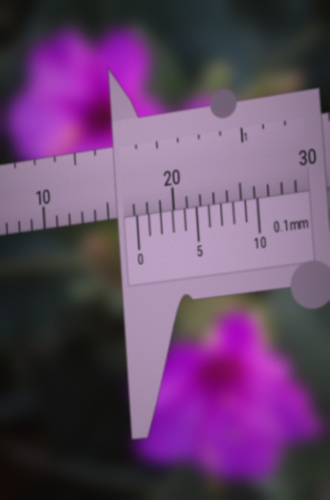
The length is 17.2,mm
